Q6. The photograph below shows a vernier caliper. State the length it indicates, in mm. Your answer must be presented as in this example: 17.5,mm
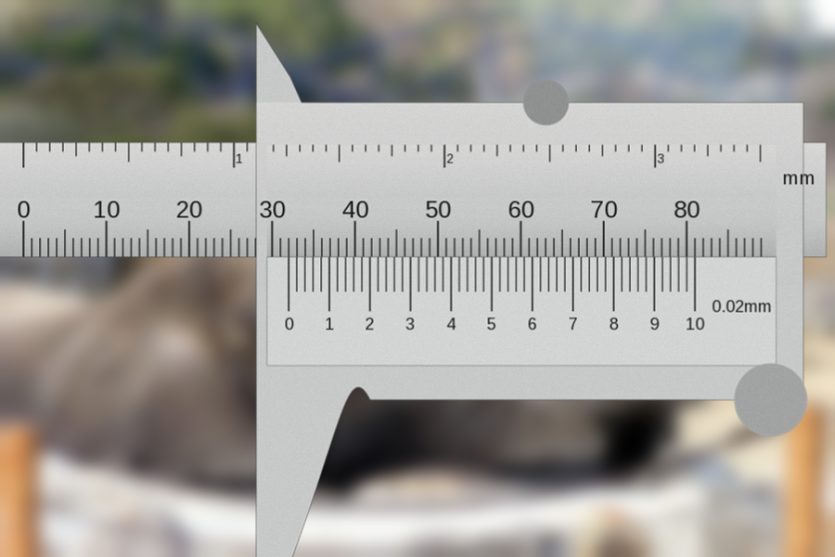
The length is 32.0,mm
